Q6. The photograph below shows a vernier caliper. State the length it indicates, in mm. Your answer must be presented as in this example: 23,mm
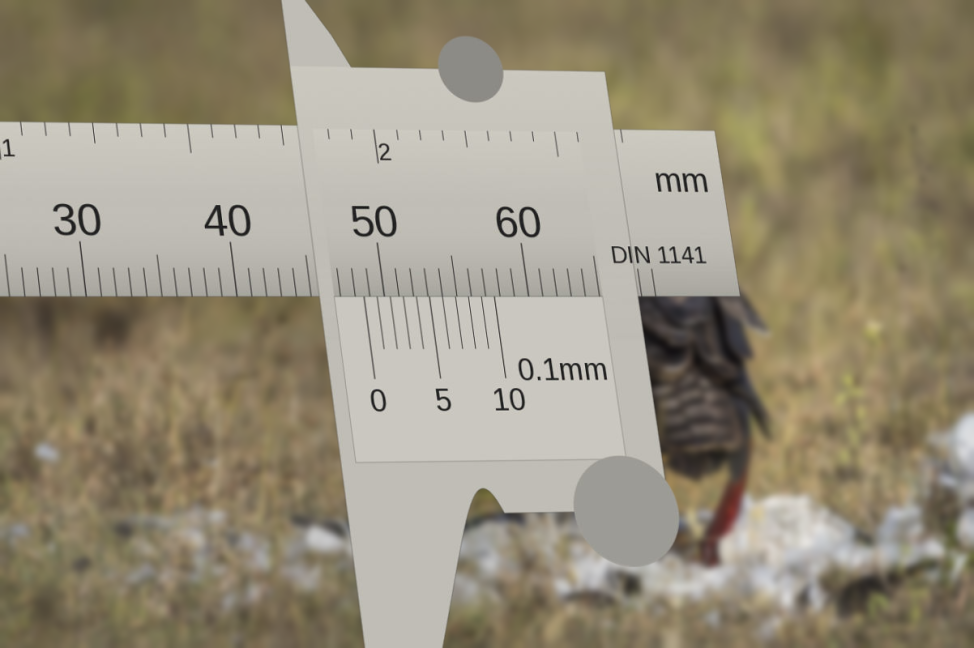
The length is 48.6,mm
